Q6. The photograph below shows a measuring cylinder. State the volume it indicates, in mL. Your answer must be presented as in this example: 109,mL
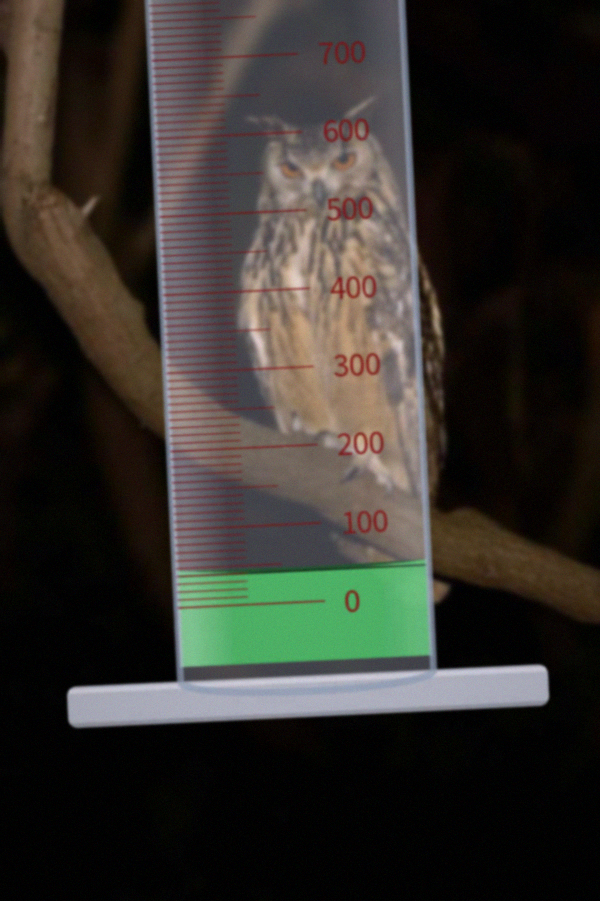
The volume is 40,mL
